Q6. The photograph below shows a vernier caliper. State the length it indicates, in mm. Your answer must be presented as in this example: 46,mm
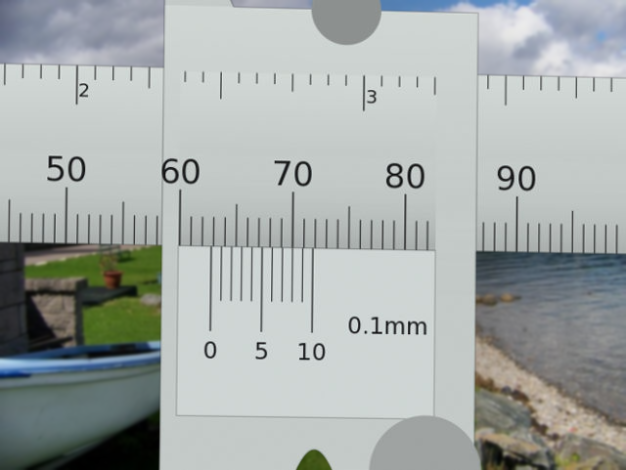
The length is 62.8,mm
